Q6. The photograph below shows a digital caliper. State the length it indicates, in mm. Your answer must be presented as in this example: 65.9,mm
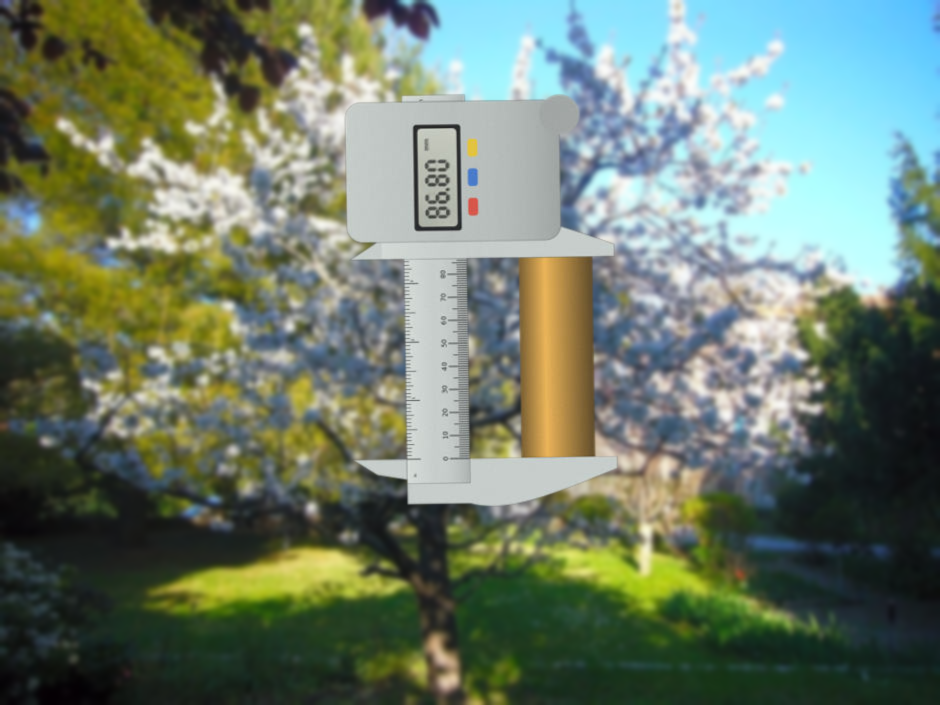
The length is 86.80,mm
